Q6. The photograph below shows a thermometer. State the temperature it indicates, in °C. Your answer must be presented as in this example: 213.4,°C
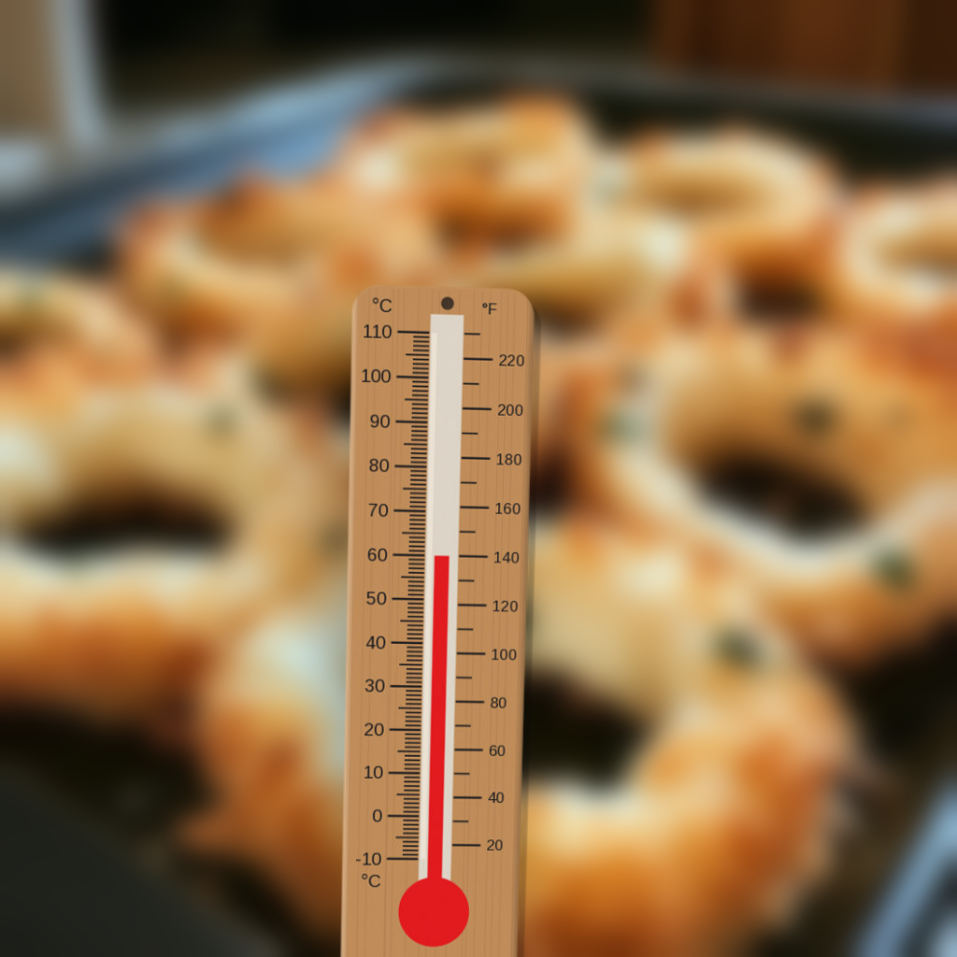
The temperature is 60,°C
